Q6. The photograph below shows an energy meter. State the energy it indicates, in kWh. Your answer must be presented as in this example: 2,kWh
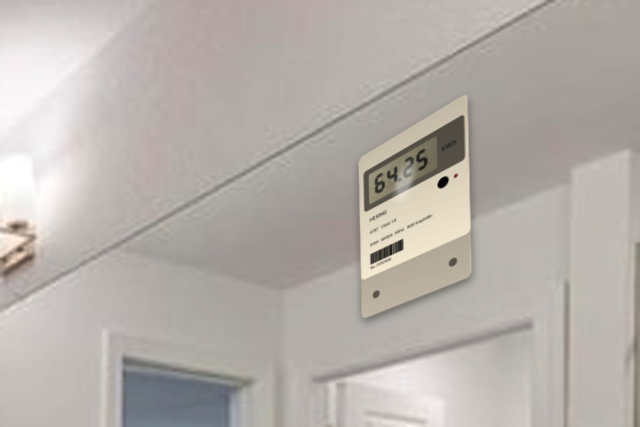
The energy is 64.25,kWh
